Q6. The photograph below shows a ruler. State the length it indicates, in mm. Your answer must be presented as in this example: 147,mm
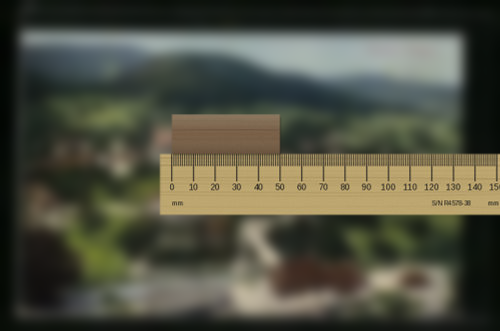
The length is 50,mm
